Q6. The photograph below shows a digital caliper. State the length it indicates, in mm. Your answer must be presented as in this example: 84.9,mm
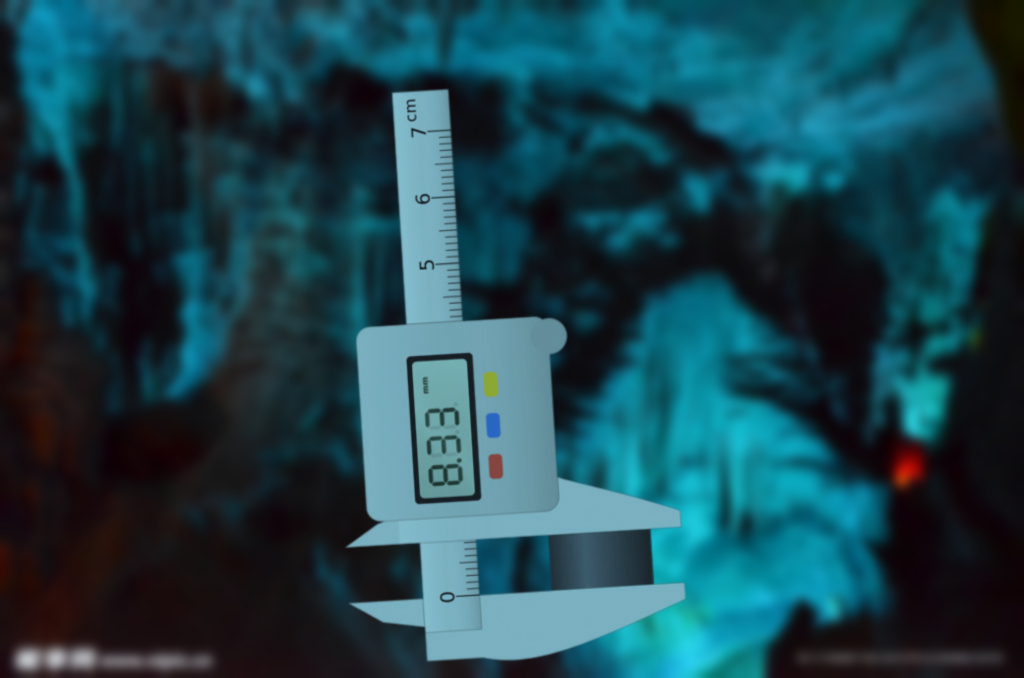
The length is 8.33,mm
